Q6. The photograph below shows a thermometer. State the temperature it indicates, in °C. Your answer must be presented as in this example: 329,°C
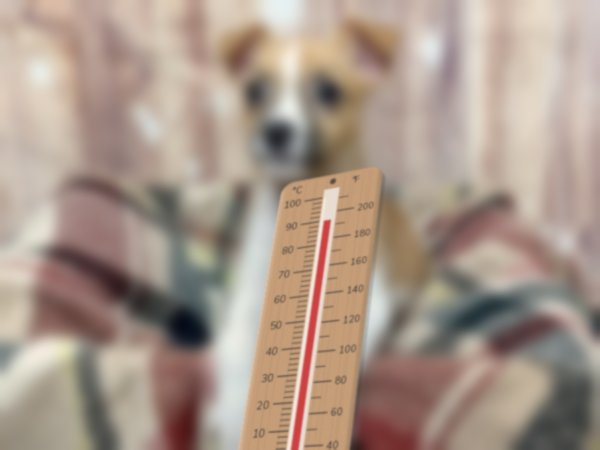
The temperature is 90,°C
